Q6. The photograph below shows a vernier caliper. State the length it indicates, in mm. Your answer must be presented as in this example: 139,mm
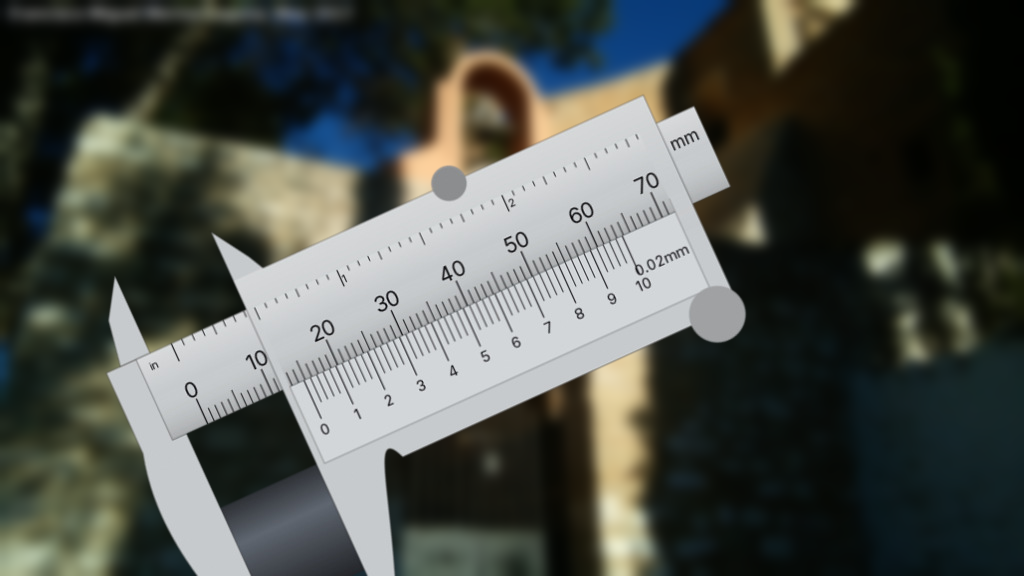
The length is 14.8,mm
